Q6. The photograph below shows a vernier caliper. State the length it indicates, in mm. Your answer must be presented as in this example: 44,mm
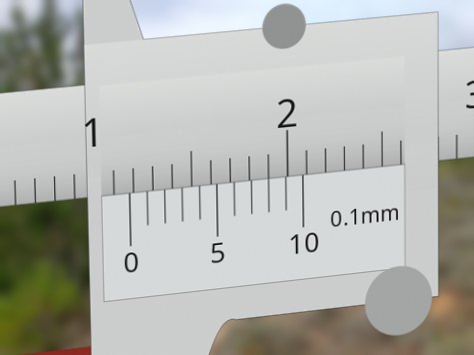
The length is 11.8,mm
